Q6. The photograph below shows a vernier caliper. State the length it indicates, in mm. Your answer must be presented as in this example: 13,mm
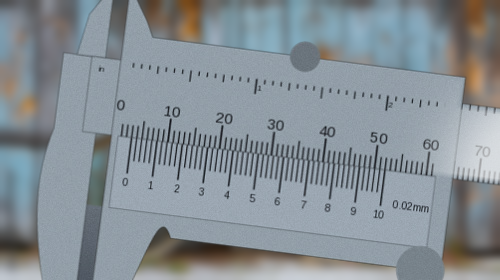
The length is 3.0,mm
